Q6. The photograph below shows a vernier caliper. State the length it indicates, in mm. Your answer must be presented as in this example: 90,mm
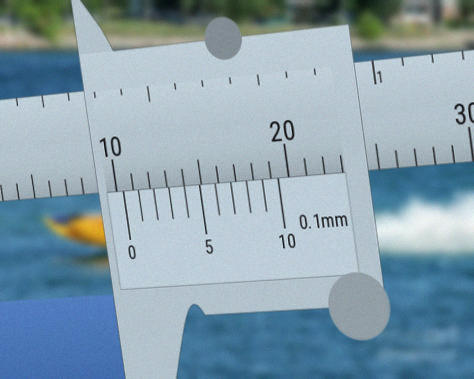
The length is 10.4,mm
